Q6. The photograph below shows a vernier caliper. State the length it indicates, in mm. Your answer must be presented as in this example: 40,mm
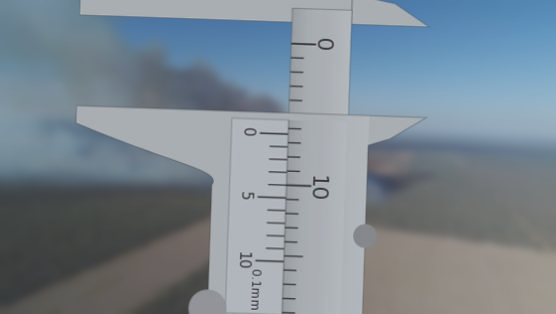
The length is 6.4,mm
